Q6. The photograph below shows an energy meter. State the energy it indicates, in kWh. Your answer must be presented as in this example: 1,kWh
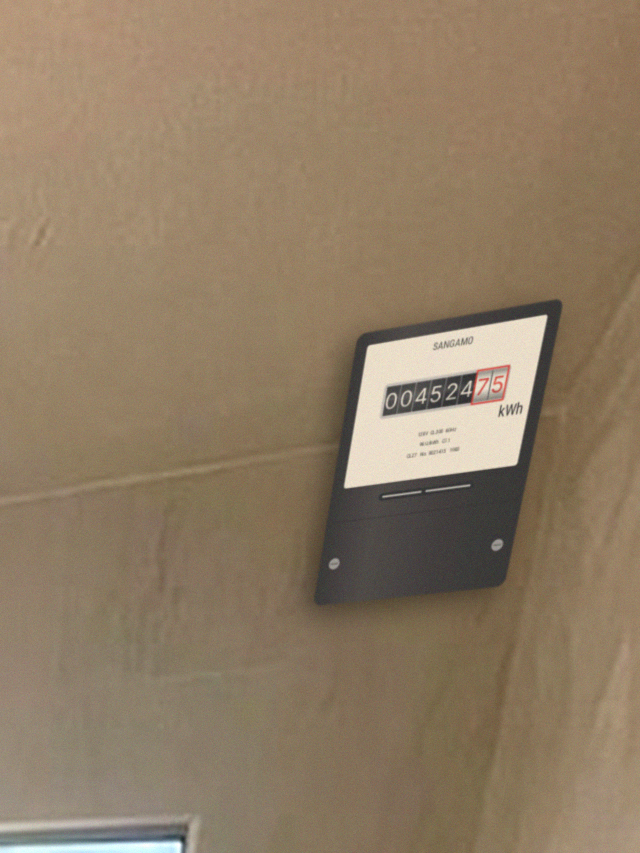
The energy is 4524.75,kWh
